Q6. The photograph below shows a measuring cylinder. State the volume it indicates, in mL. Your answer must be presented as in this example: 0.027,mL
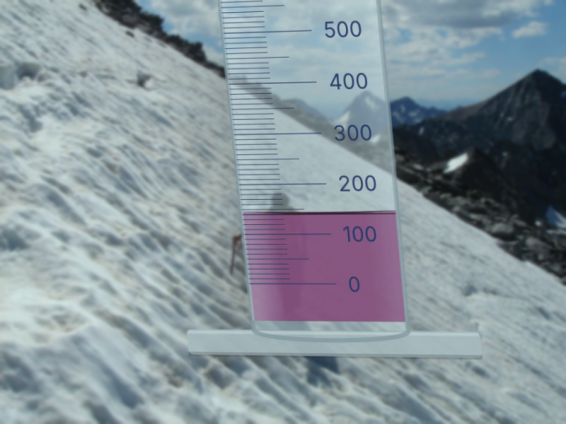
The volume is 140,mL
